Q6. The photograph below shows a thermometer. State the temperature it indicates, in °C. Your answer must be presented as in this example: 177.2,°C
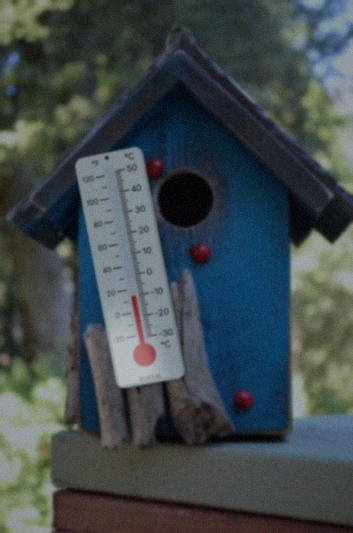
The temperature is -10,°C
